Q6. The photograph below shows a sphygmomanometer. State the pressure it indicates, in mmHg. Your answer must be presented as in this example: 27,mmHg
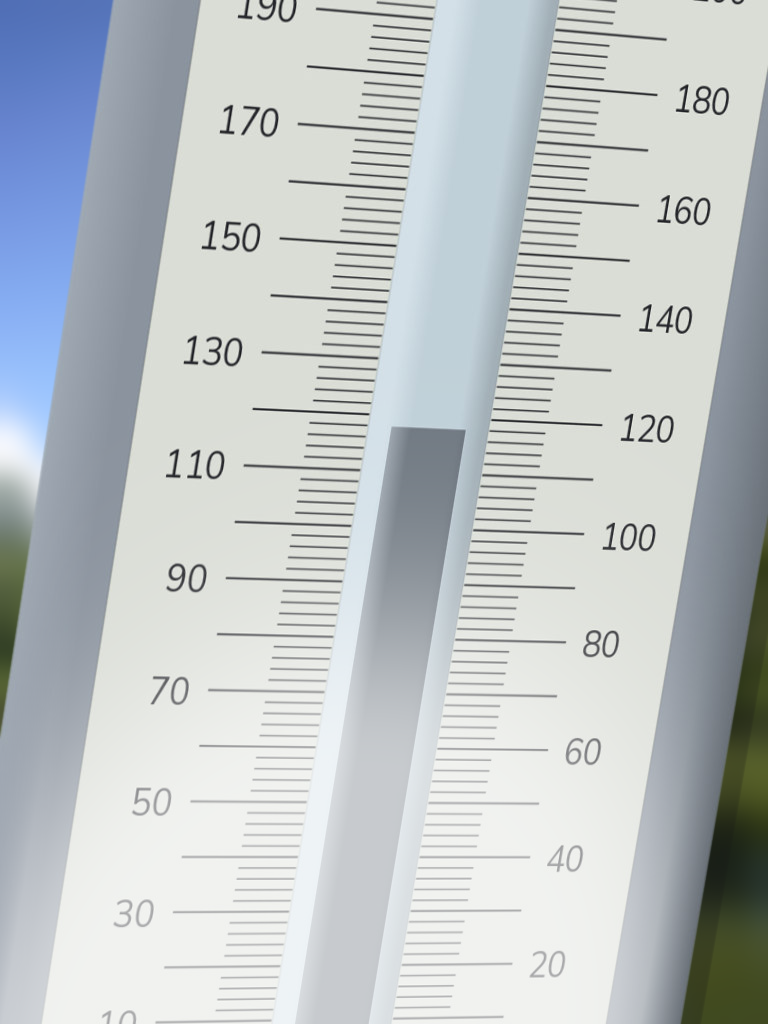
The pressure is 118,mmHg
